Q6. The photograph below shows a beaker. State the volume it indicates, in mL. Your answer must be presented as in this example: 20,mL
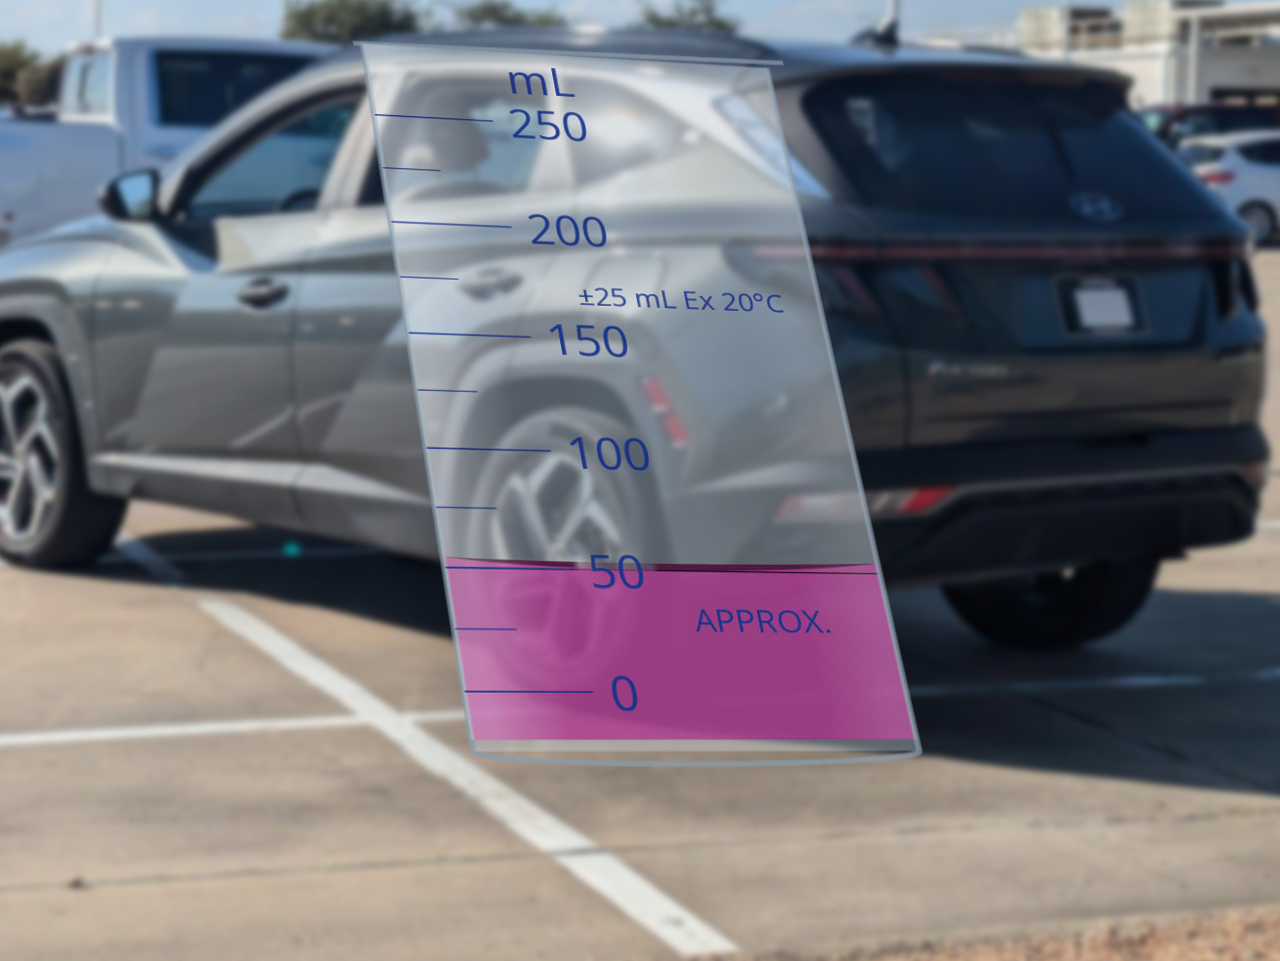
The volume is 50,mL
